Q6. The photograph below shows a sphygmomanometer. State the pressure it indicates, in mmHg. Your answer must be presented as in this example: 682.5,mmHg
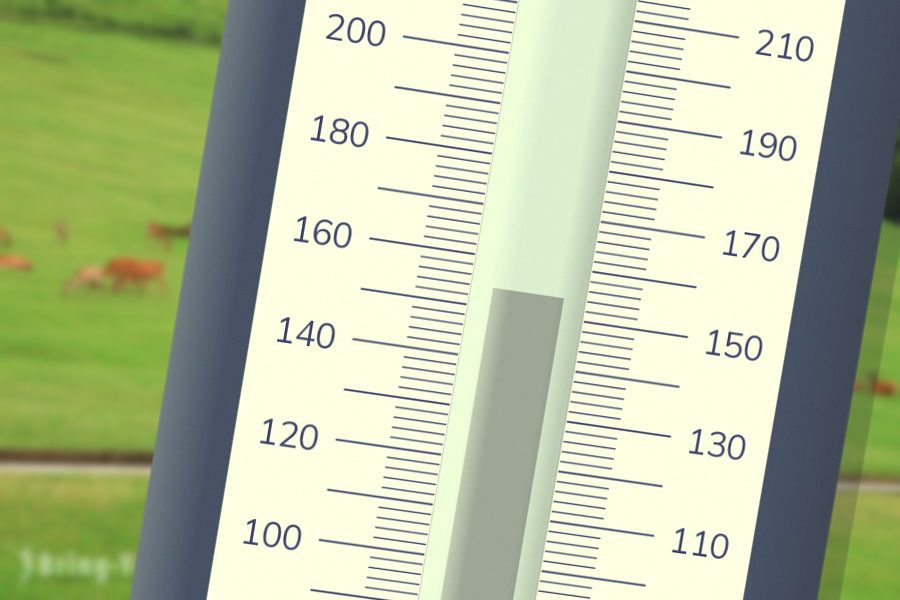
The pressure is 154,mmHg
